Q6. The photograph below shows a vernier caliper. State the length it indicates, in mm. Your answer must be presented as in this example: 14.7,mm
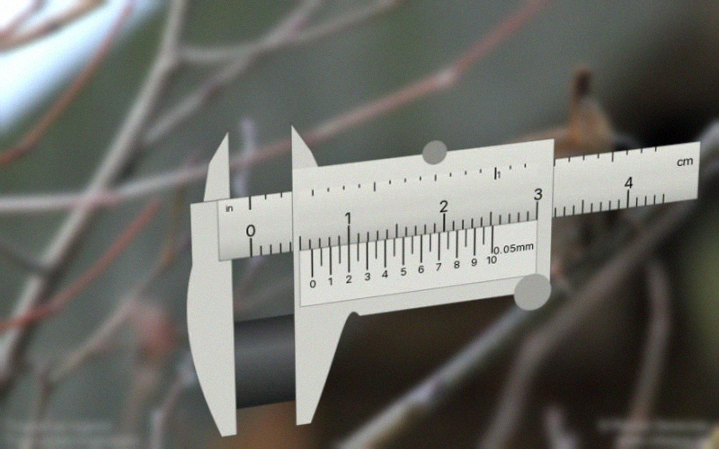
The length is 6.2,mm
